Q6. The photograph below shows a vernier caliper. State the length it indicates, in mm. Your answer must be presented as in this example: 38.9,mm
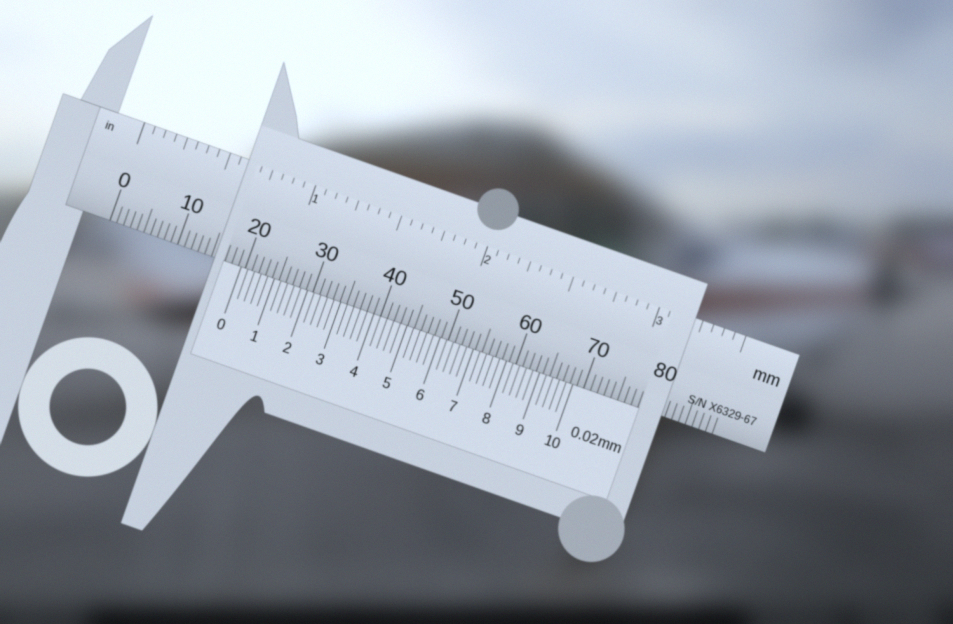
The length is 19.4,mm
